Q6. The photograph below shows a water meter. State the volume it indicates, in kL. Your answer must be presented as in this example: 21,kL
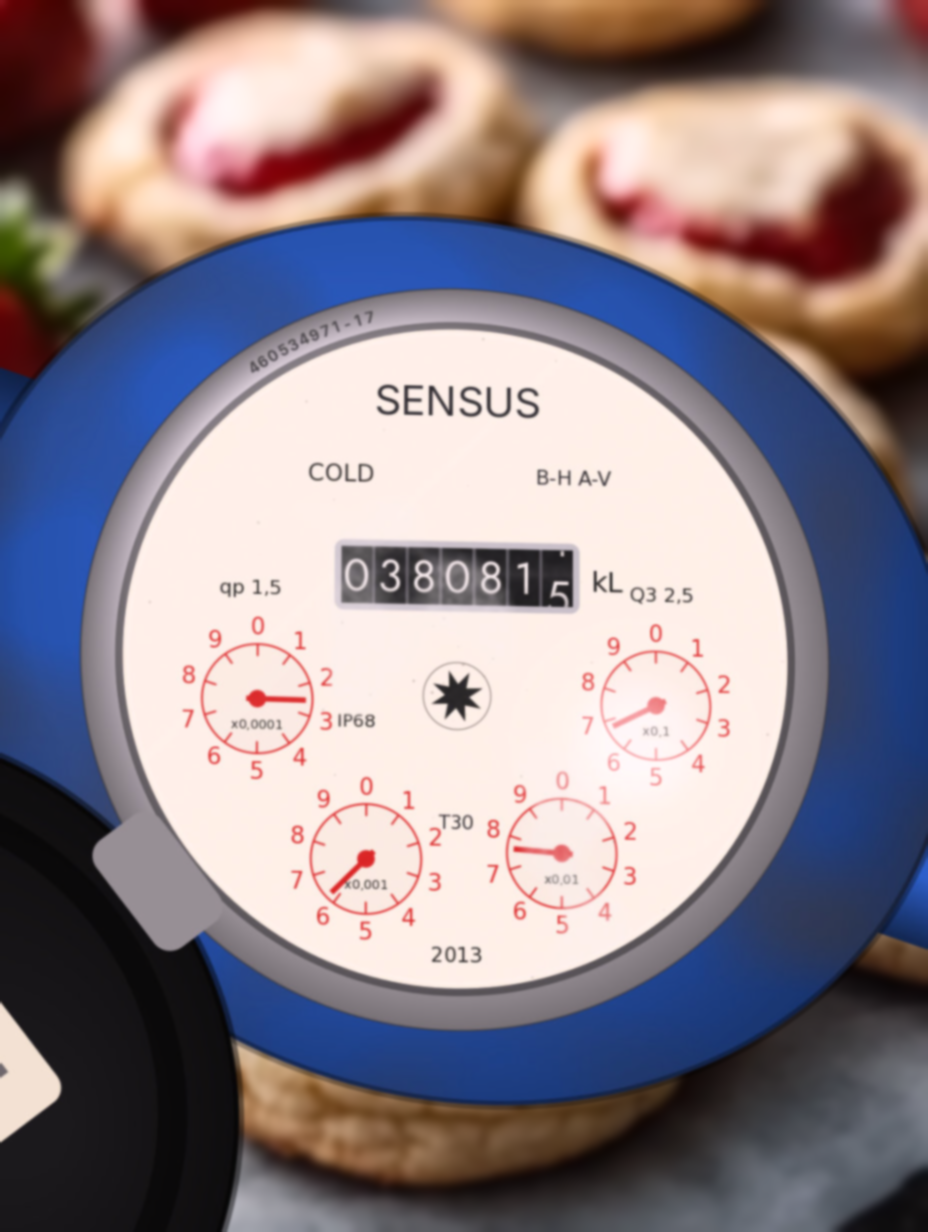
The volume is 380814.6762,kL
